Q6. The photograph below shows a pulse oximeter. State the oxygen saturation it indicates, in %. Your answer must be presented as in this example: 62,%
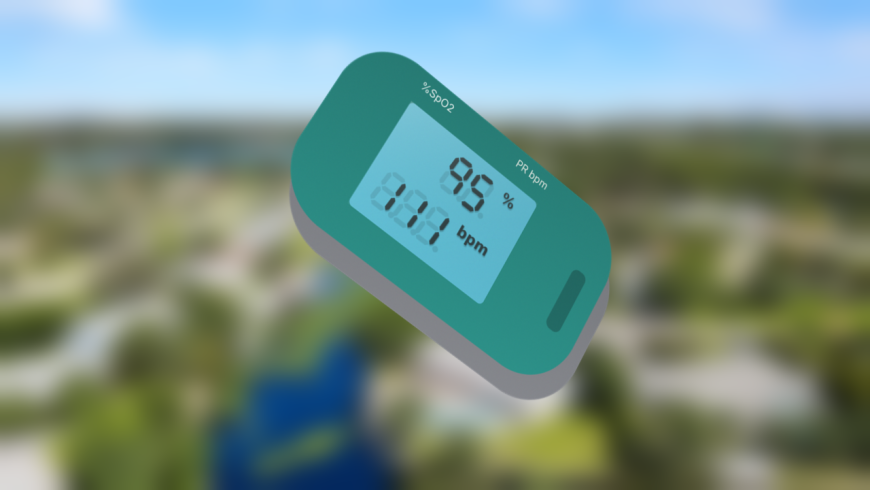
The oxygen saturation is 95,%
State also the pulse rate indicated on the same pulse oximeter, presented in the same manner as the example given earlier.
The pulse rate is 111,bpm
